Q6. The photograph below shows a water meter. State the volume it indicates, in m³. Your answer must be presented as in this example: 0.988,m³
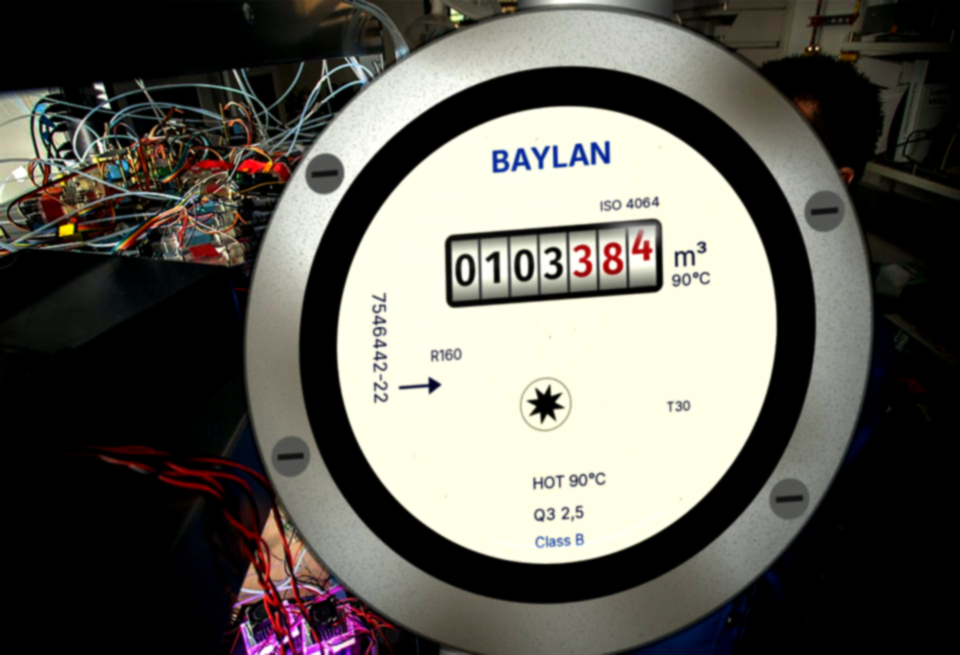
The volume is 103.384,m³
